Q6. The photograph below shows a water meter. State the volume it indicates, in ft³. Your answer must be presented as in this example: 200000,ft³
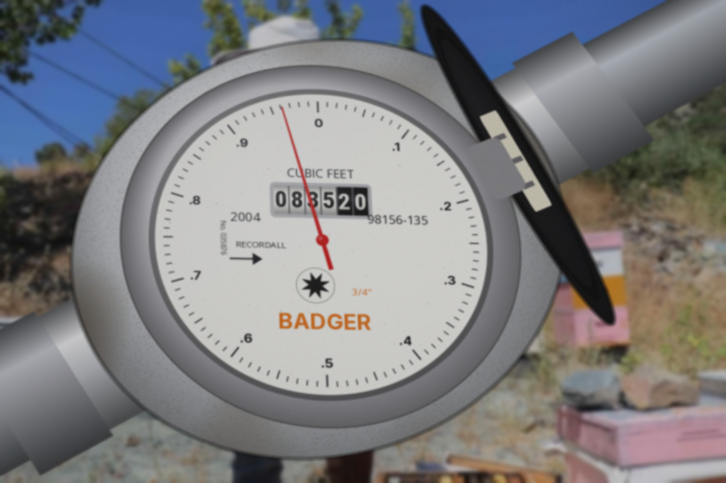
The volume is 83519.96,ft³
